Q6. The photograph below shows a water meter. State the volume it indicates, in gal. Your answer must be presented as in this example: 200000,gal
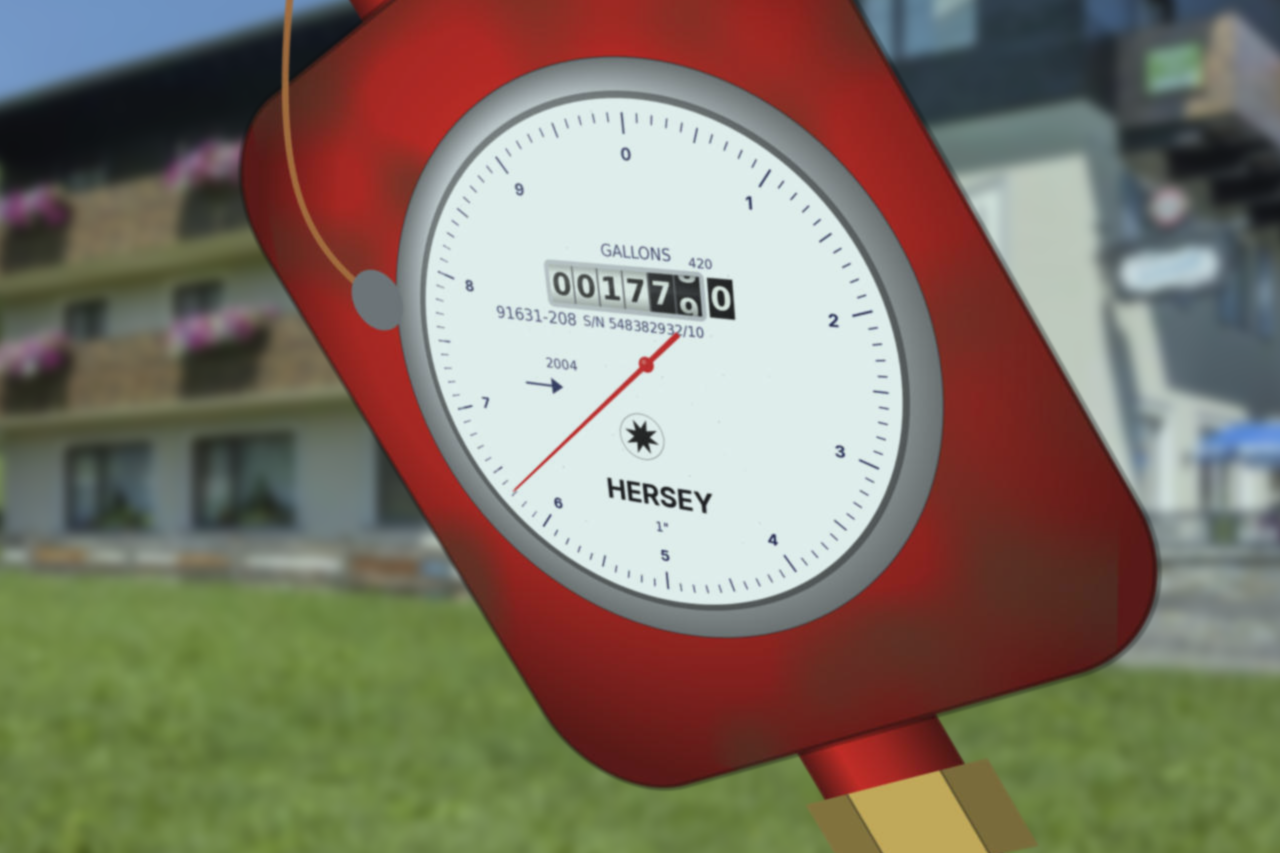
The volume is 17786.3,gal
